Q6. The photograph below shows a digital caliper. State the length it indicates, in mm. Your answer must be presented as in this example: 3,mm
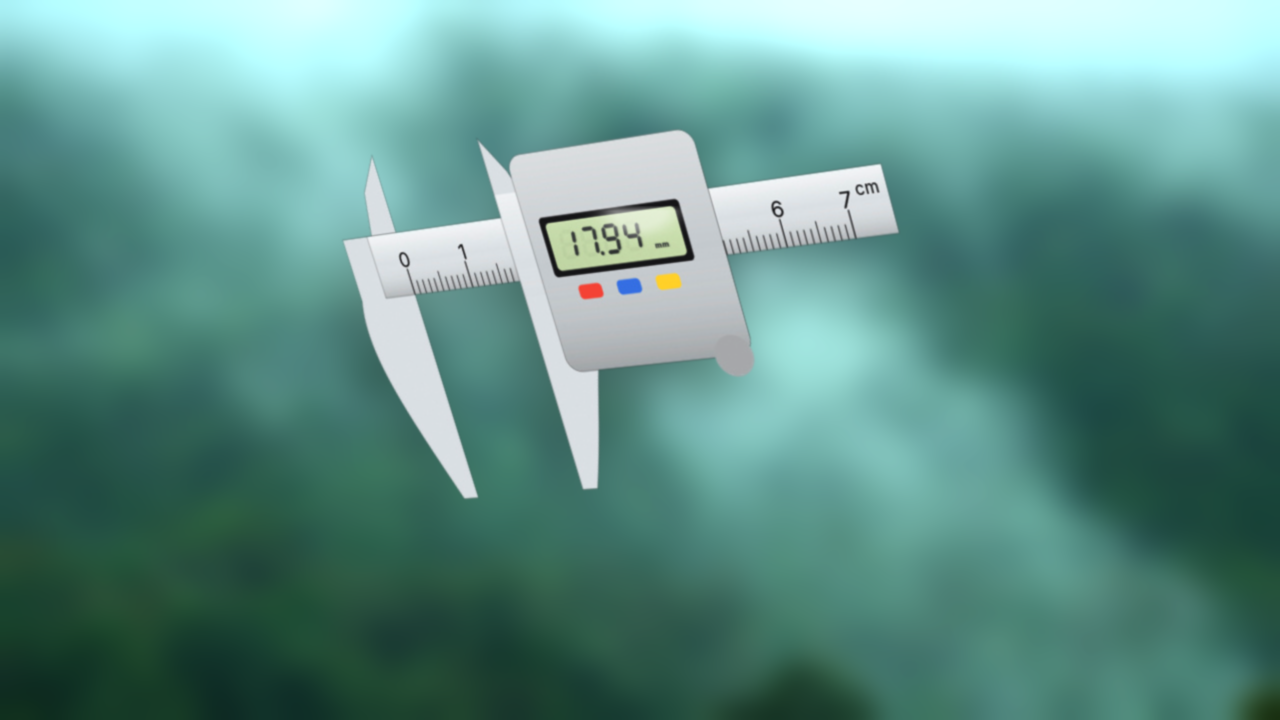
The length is 17.94,mm
